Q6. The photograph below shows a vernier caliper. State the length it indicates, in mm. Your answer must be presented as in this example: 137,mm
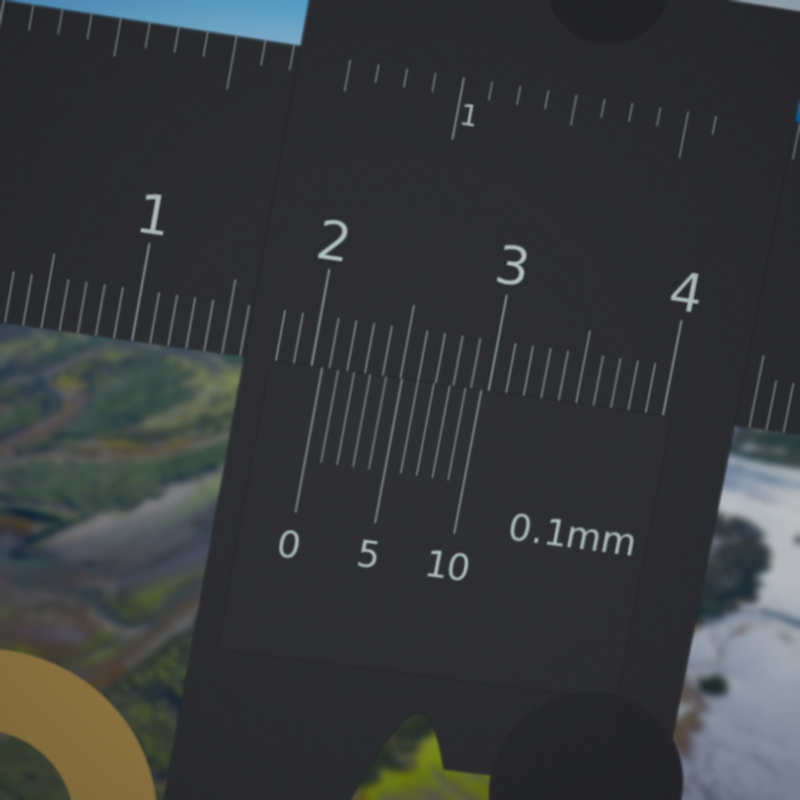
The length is 20.6,mm
